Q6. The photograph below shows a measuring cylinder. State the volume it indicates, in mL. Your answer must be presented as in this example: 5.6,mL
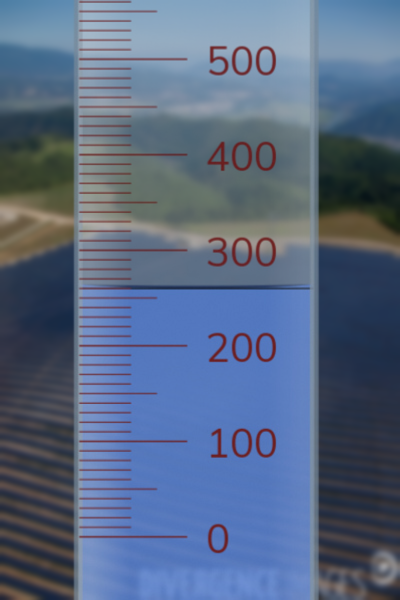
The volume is 260,mL
